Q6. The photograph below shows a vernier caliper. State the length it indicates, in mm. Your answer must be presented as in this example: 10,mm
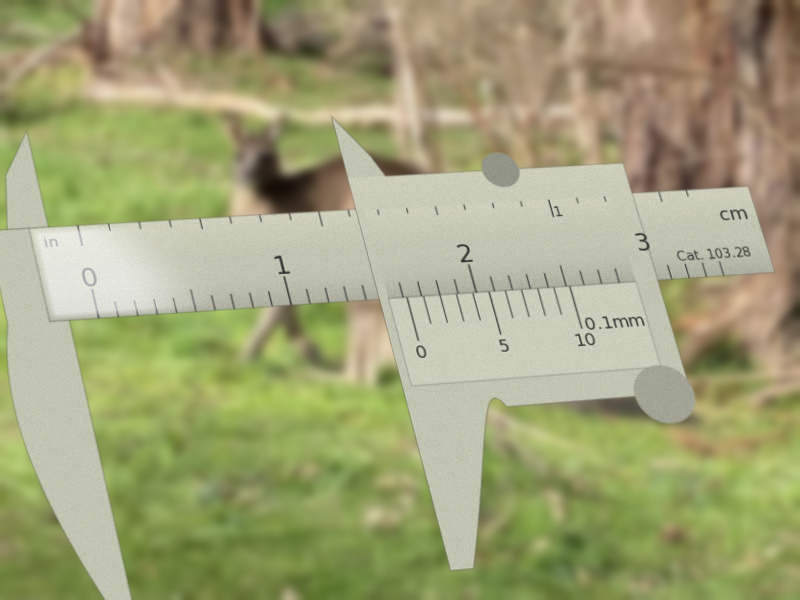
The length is 16.2,mm
